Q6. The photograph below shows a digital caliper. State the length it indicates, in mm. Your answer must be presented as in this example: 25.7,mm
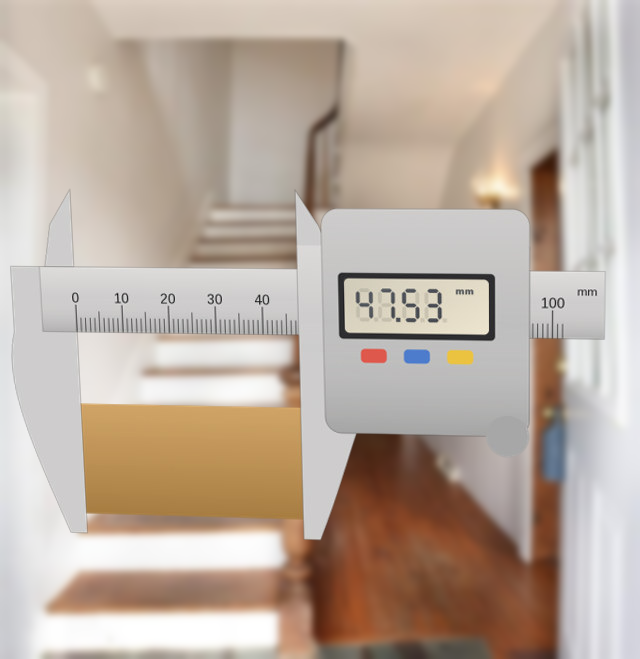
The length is 47.53,mm
